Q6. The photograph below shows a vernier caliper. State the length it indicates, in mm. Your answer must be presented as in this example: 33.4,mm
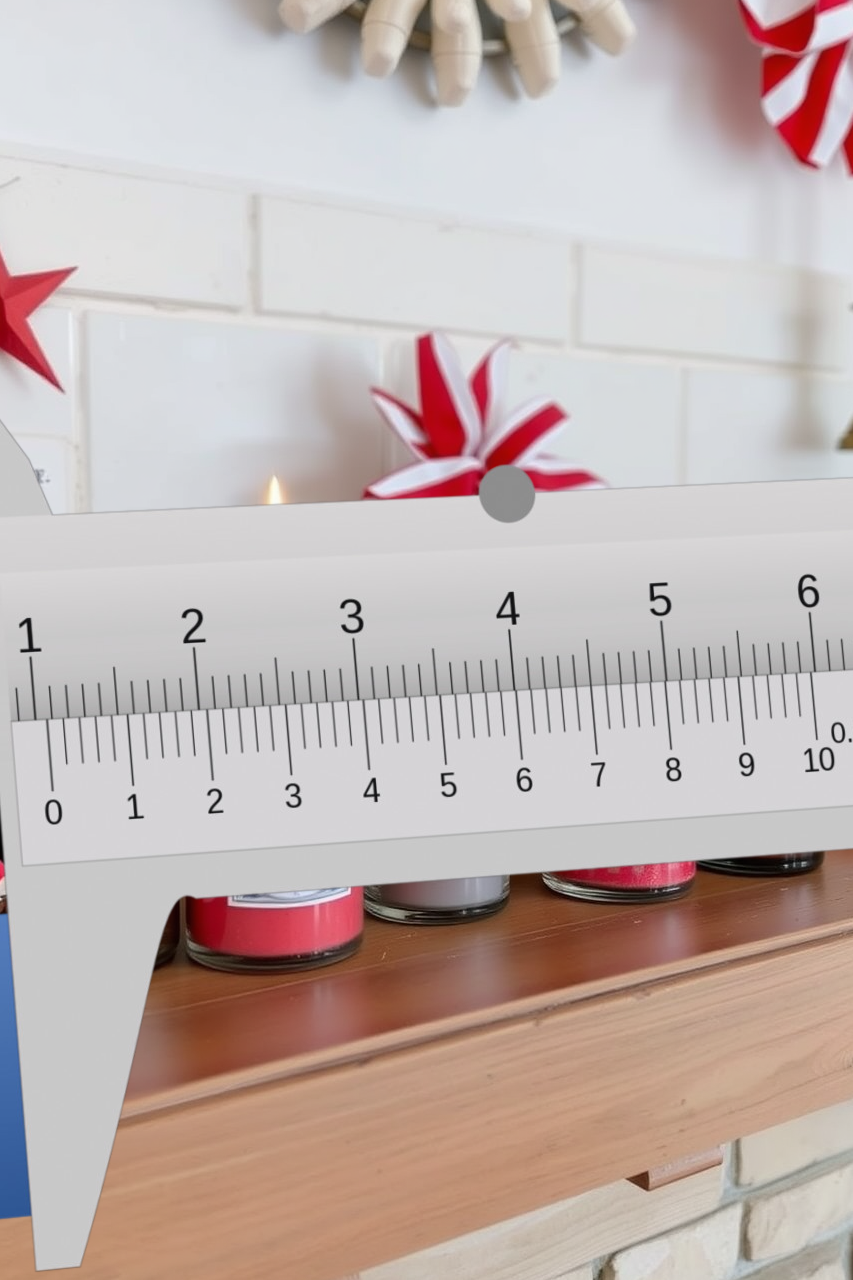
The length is 10.7,mm
